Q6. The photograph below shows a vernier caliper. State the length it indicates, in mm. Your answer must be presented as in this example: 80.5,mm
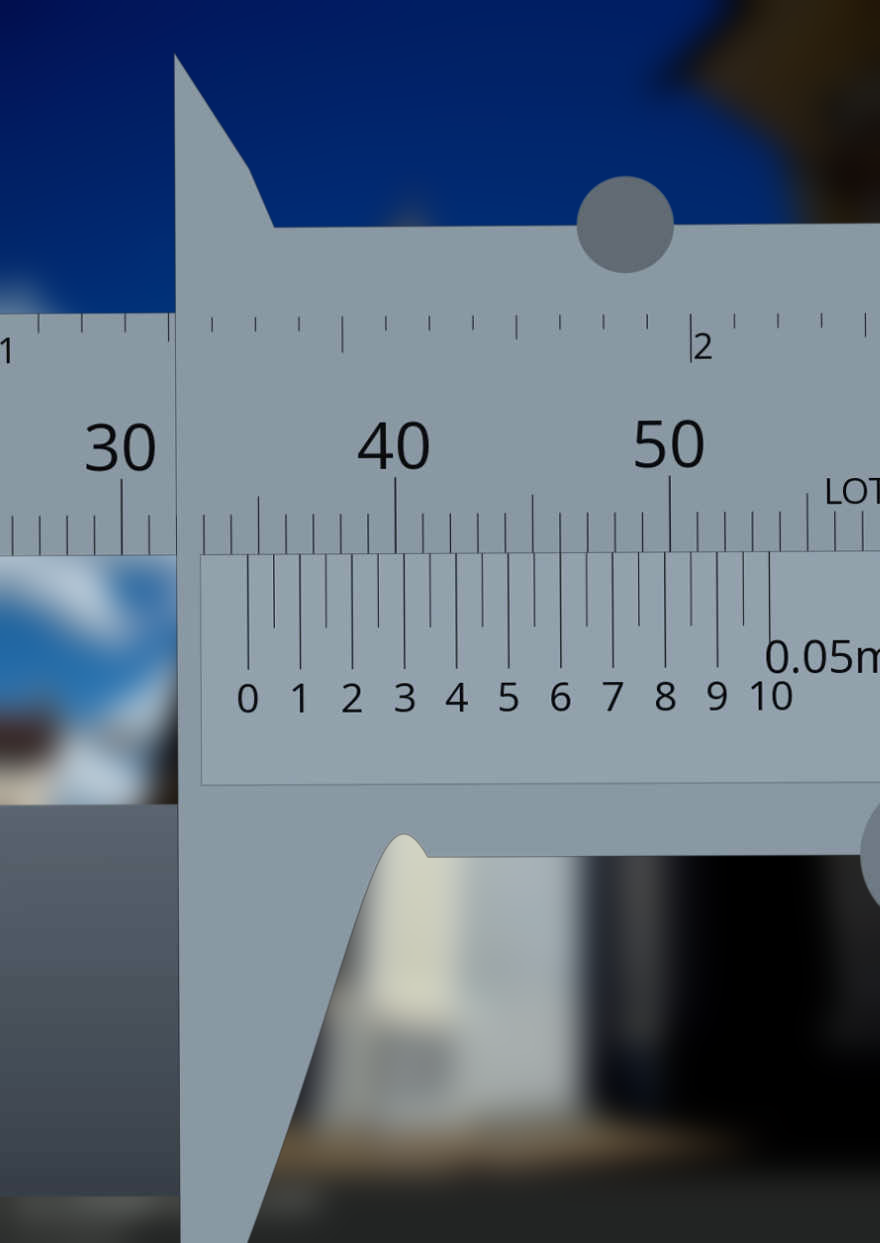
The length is 34.60,mm
